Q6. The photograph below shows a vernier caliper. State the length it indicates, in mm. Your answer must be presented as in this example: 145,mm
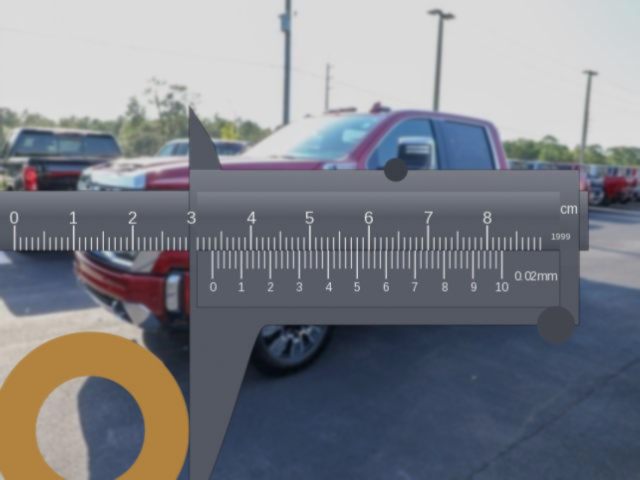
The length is 33.5,mm
